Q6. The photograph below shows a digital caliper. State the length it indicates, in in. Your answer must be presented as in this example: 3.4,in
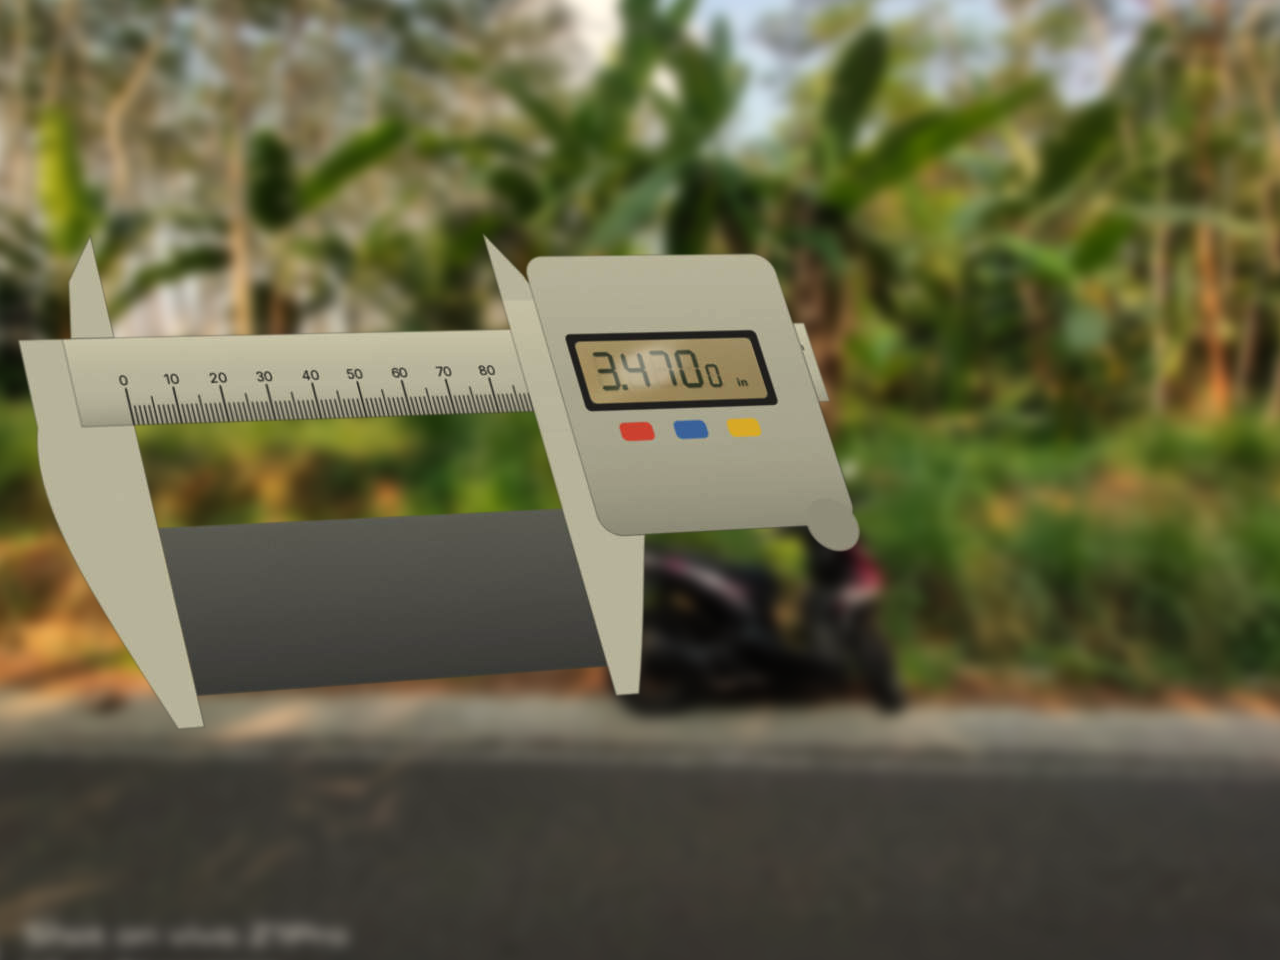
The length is 3.4700,in
